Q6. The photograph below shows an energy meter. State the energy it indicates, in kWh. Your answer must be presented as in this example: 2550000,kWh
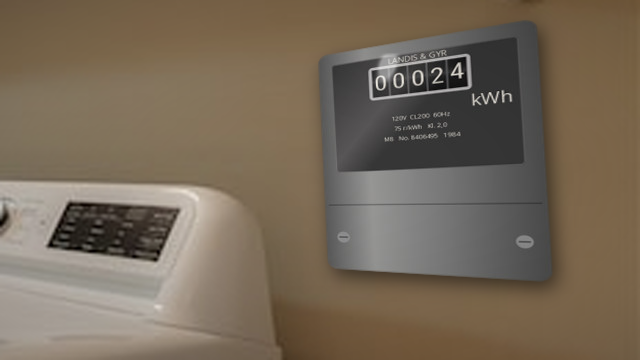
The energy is 24,kWh
